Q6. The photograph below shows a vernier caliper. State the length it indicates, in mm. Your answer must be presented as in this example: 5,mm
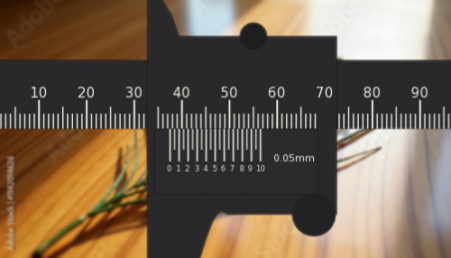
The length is 37.5,mm
